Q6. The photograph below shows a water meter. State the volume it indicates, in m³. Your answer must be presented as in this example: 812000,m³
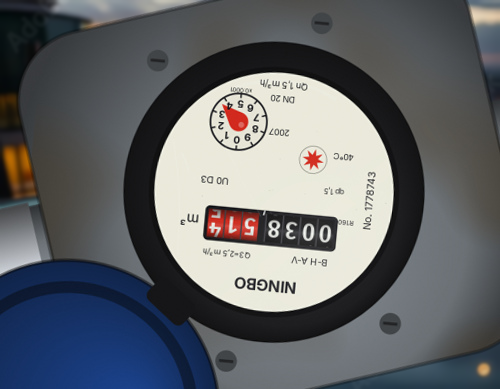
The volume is 38.5143,m³
